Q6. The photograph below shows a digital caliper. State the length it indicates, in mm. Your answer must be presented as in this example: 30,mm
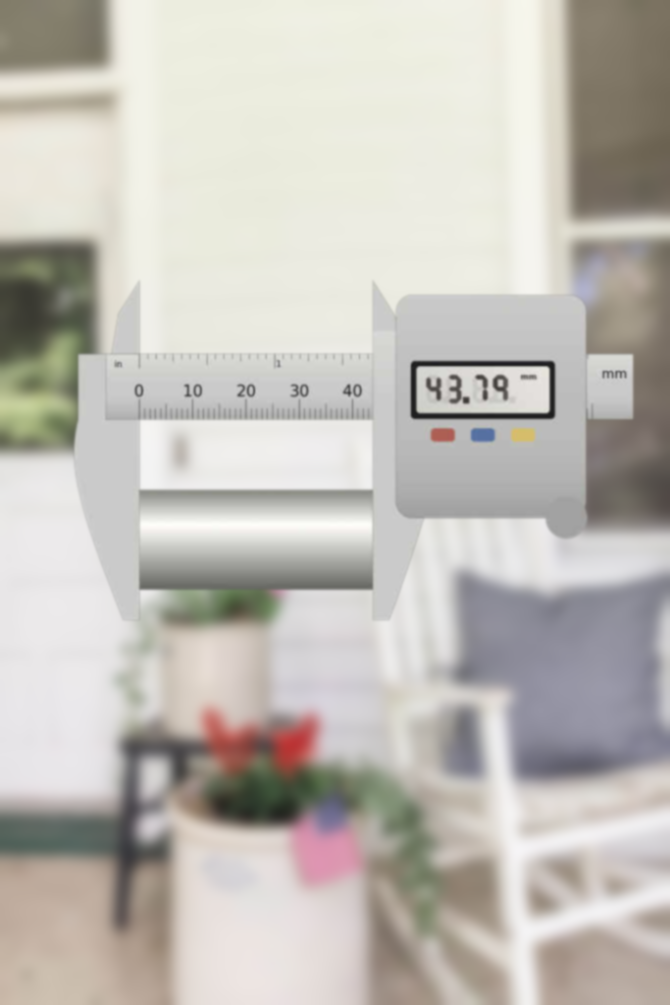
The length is 43.79,mm
